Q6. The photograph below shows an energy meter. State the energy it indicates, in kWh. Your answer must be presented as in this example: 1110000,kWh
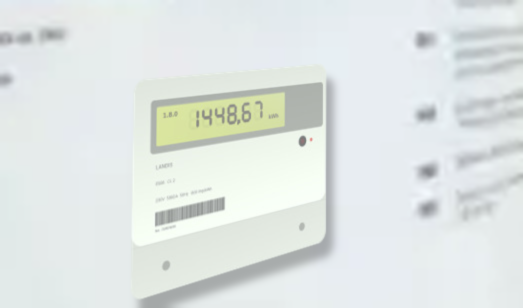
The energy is 1448.67,kWh
